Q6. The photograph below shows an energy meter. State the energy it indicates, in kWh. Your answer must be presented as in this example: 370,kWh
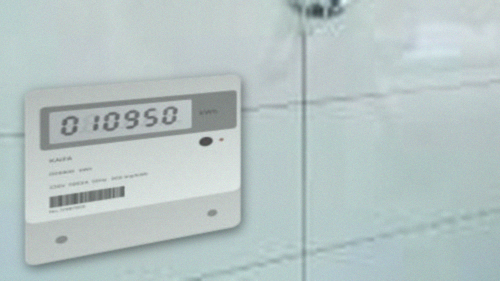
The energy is 10950,kWh
